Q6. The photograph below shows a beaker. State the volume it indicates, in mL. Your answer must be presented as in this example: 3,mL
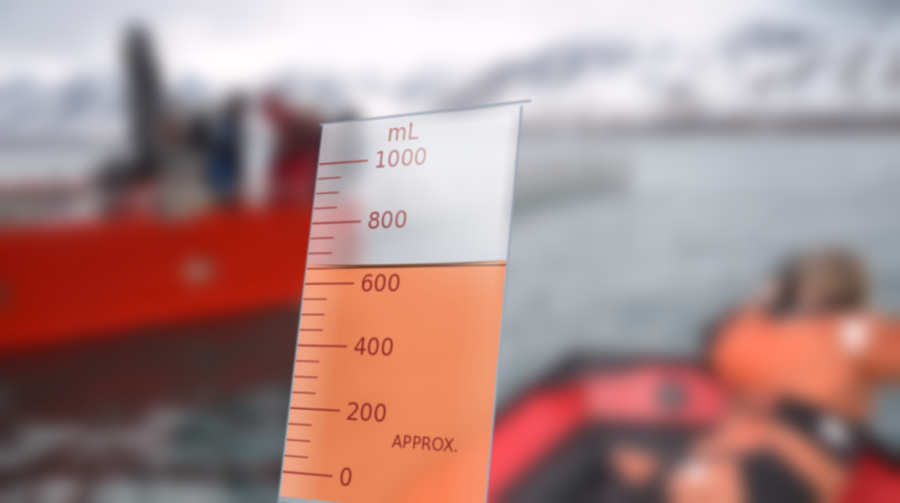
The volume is 650,mL
